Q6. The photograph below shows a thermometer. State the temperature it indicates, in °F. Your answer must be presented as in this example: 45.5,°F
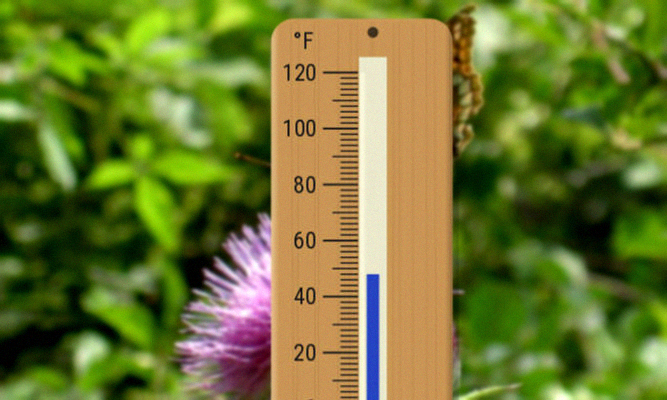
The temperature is 48,°F
